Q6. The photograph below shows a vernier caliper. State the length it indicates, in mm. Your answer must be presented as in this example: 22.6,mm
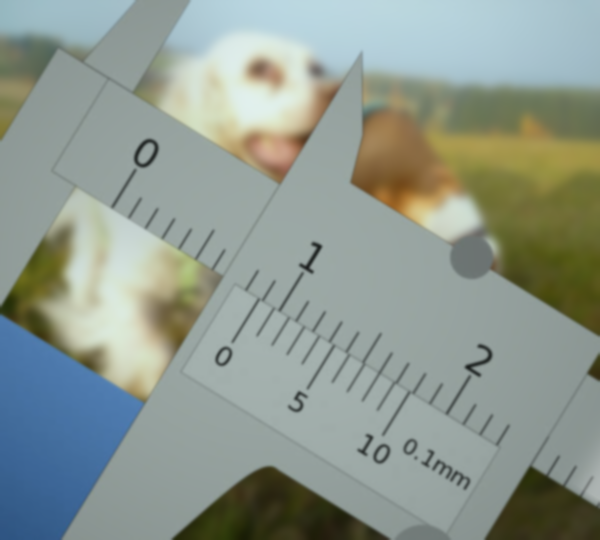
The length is 8.8,mm
